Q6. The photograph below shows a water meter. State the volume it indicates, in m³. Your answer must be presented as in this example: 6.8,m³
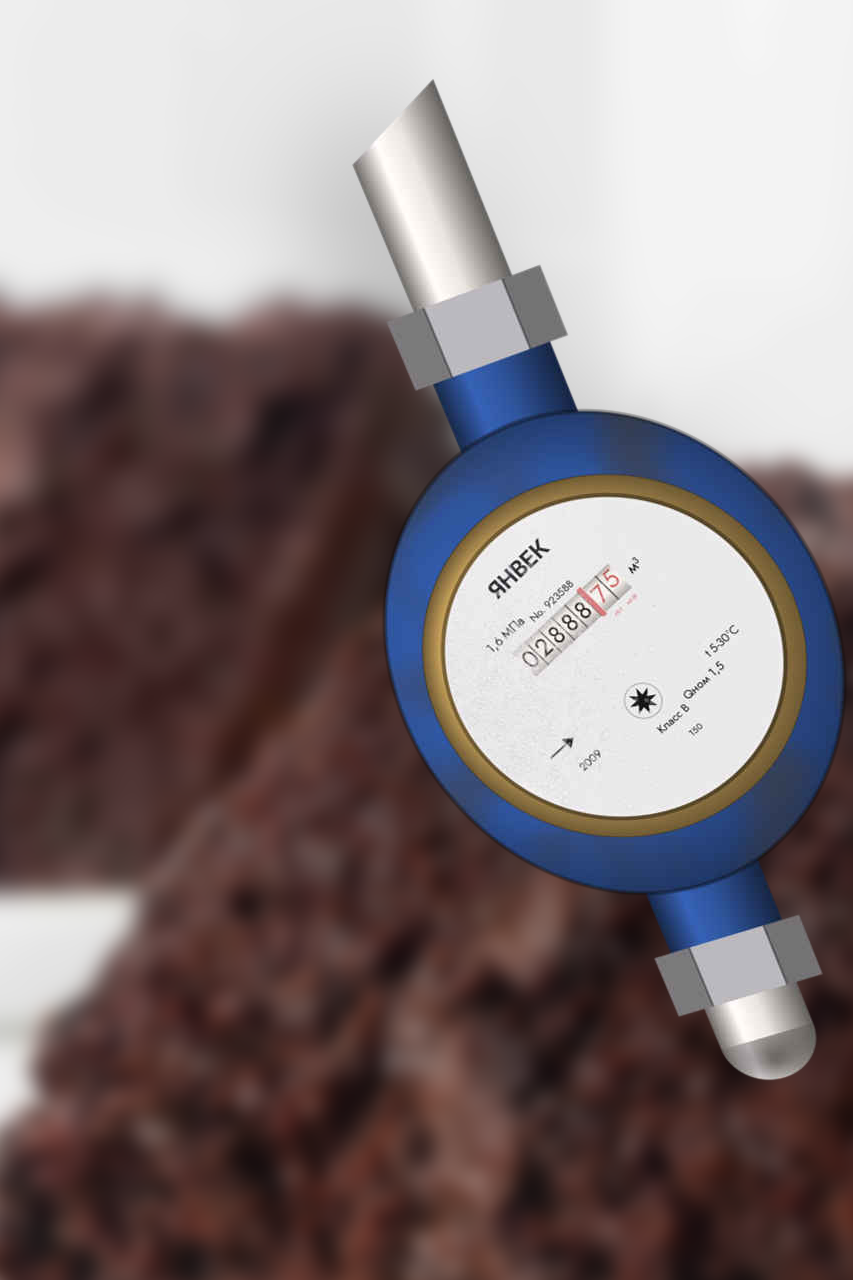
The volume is 2888.75,m³
